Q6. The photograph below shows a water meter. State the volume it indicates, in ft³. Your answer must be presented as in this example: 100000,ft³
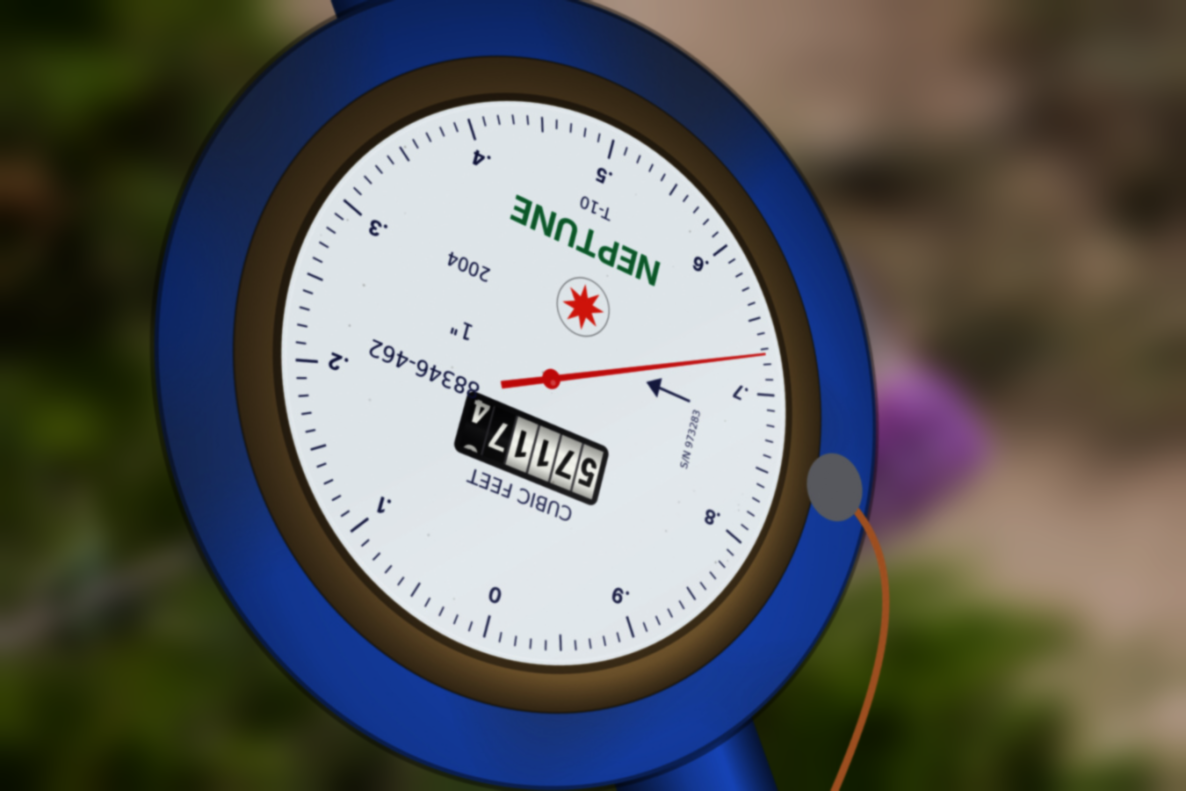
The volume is 571173.67,ft³
